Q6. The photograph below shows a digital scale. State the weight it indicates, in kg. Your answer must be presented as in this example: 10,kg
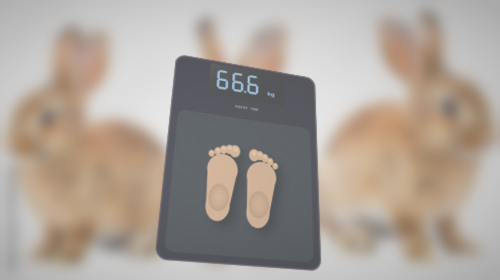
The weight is 66.6,kg
